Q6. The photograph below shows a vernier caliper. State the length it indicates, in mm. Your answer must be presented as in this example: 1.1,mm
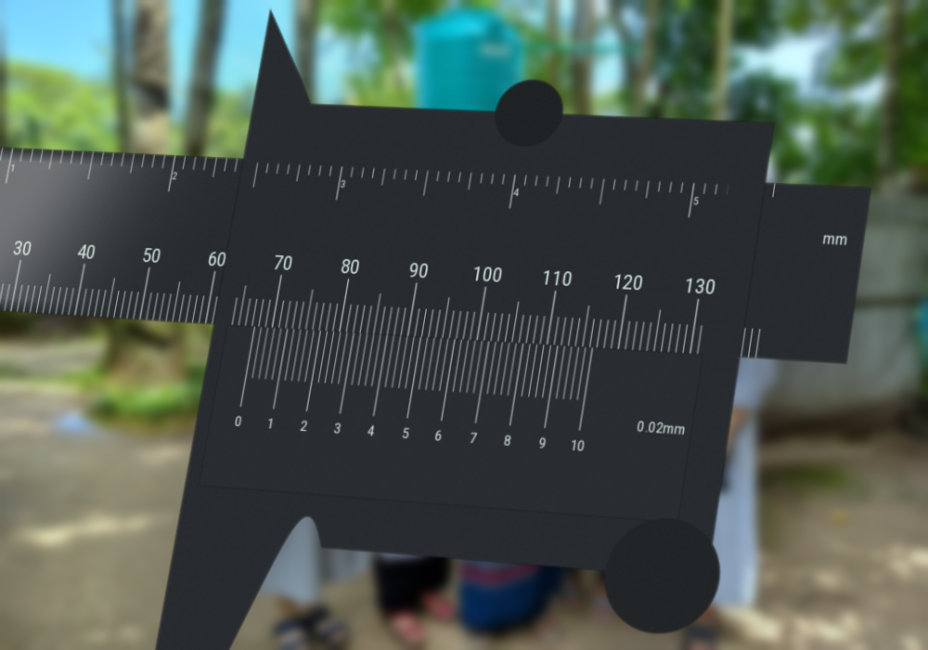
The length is 67.4,mm
